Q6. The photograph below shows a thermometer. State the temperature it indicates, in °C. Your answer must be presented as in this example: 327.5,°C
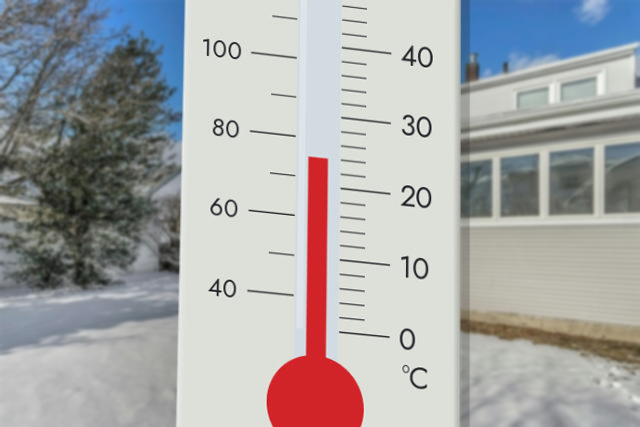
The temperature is 24,°C
